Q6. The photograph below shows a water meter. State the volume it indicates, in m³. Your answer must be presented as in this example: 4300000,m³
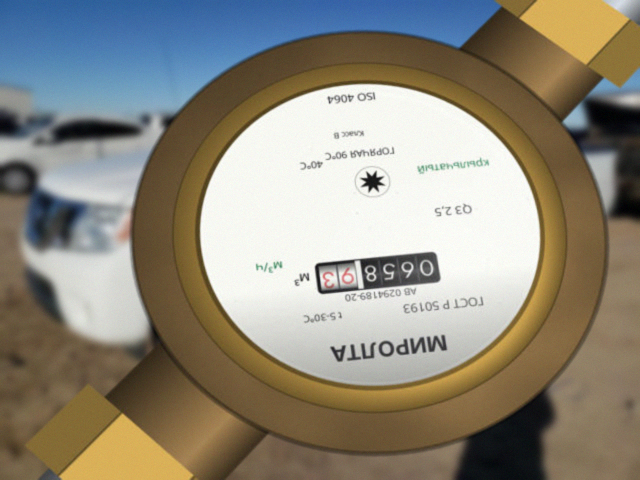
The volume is 658.93,m³
